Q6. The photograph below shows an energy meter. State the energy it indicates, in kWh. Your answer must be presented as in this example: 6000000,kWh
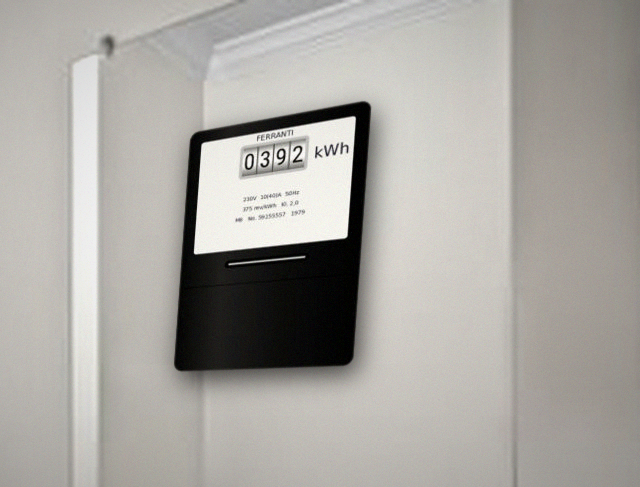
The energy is 392,kWh
